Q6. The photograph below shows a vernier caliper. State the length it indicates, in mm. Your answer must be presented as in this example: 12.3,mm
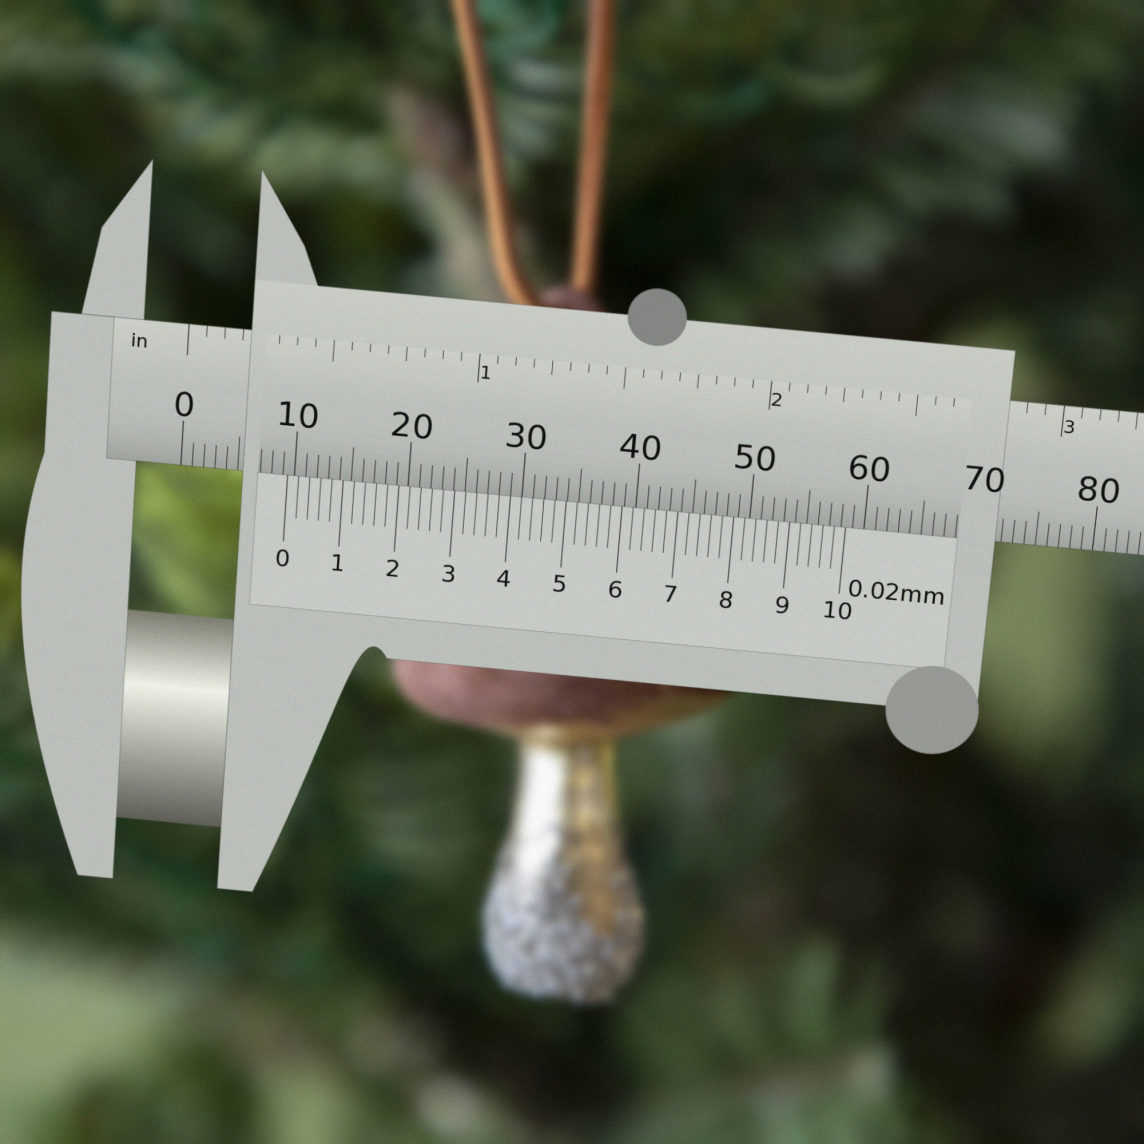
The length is 9.4,mm
